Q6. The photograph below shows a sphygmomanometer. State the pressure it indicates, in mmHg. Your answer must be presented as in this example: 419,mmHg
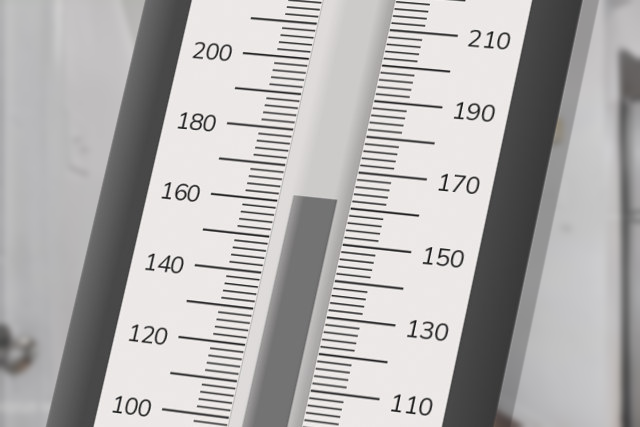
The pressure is 162,mmHg
